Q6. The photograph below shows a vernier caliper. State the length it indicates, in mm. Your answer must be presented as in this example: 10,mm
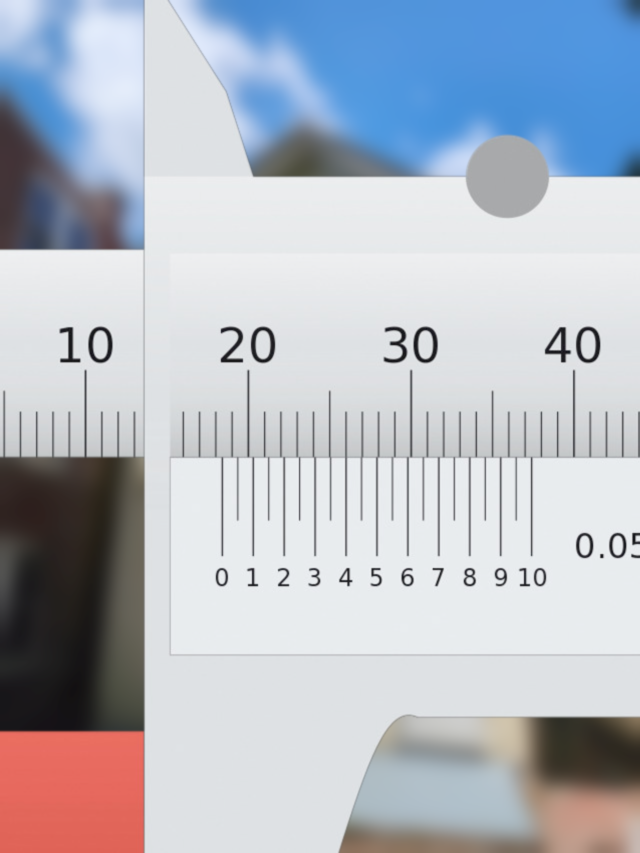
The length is 18.4,mm
